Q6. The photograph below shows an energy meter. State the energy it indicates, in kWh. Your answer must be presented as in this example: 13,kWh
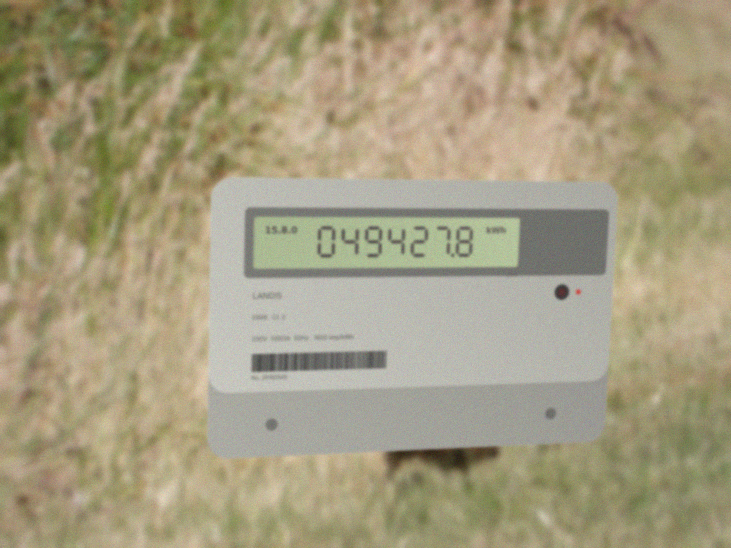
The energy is 49427.8,kWh
